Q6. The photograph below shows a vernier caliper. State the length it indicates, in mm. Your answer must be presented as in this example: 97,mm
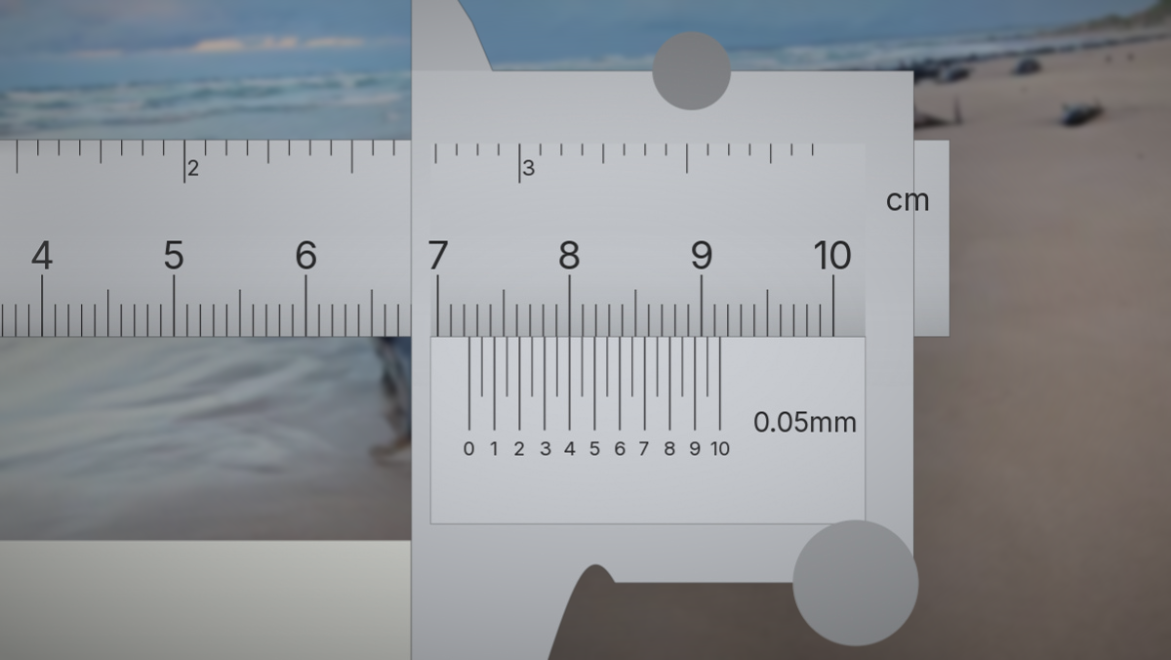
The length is 72.4,mm
